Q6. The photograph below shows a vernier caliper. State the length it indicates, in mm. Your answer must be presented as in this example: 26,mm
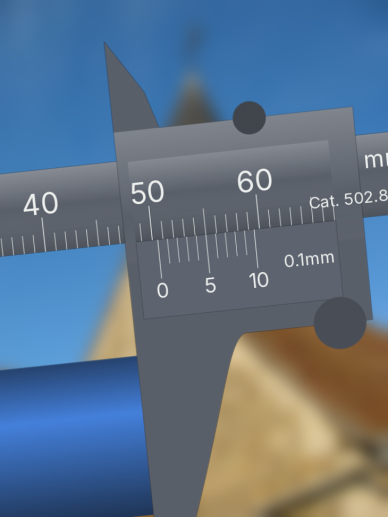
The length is 50.5,mm
